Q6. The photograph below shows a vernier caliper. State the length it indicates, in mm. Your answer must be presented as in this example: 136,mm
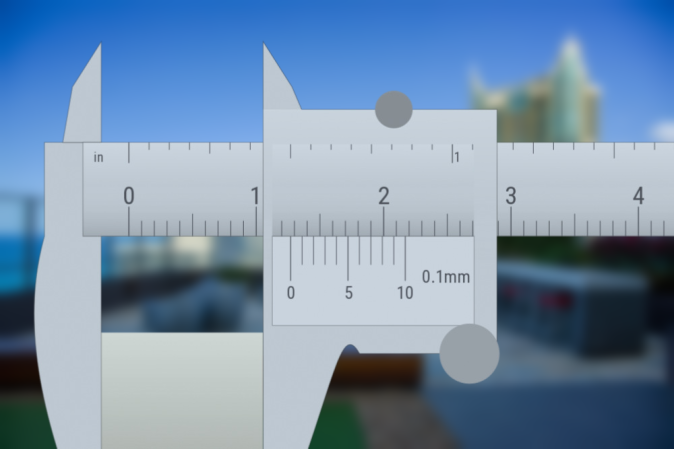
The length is 12.7,mm
